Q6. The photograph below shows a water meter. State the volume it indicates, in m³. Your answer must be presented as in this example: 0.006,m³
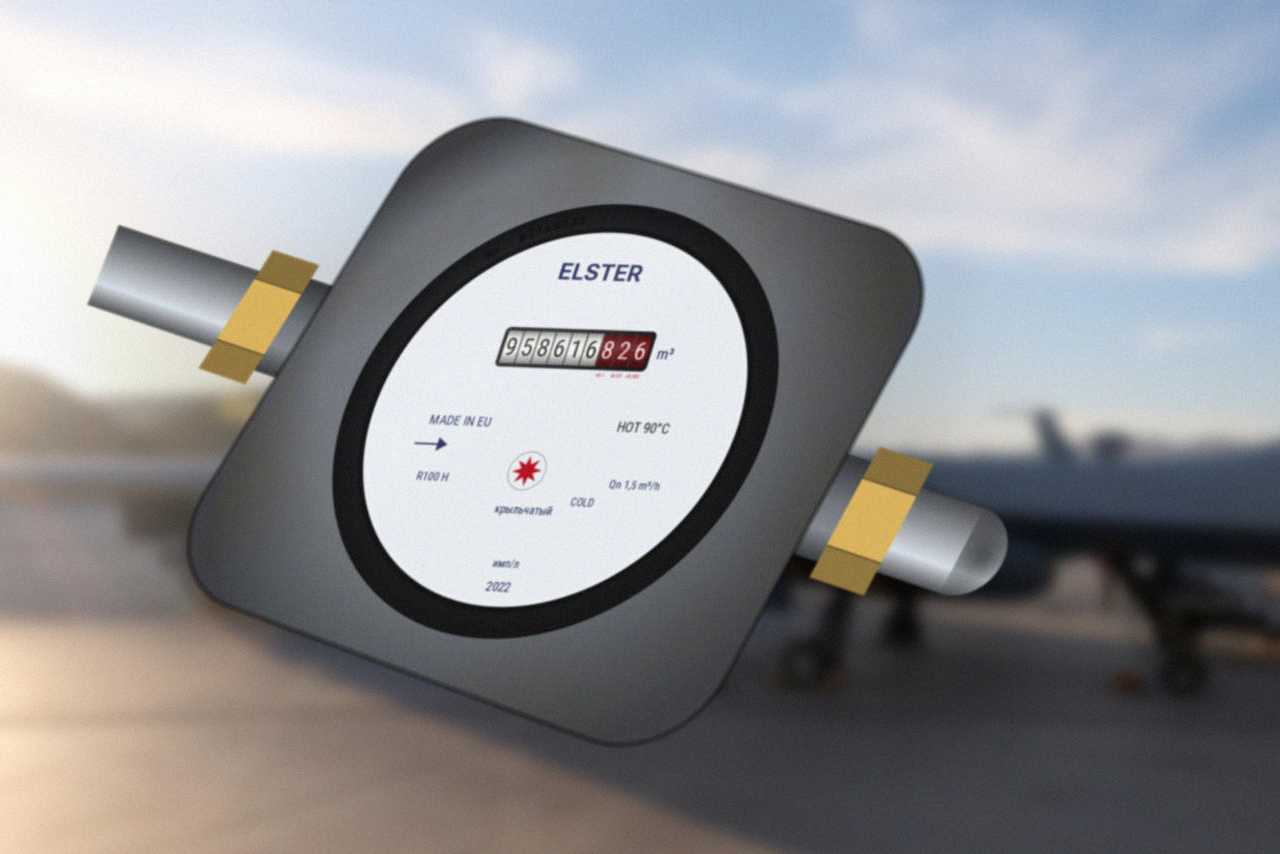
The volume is 958616.826,m³
